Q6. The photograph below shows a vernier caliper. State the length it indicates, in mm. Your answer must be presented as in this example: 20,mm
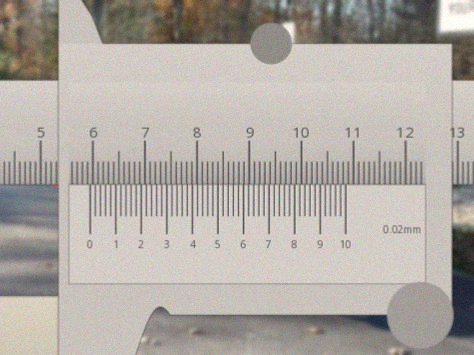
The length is 59.5,mm
